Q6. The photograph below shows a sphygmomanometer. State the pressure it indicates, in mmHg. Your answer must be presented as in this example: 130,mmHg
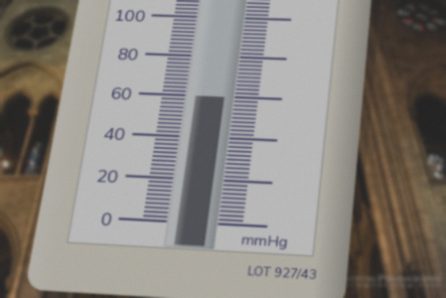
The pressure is 60,mmHg
